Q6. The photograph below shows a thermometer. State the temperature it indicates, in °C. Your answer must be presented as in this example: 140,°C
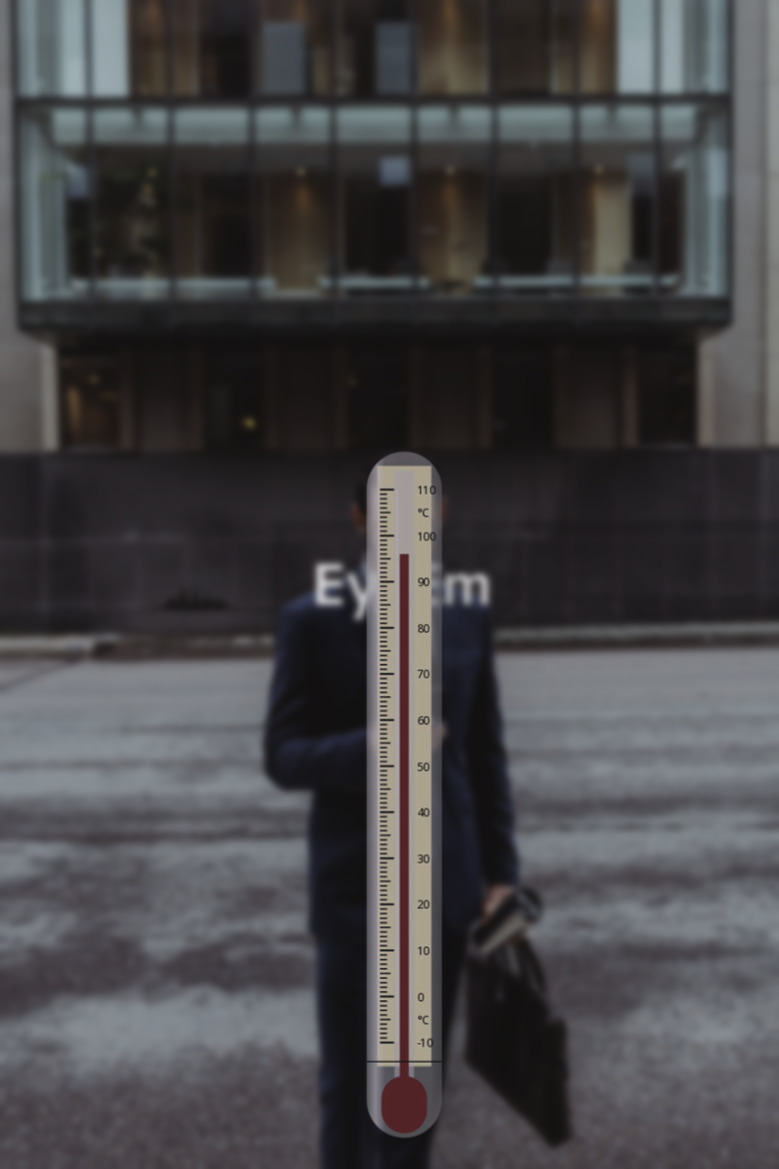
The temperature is 96,°C
